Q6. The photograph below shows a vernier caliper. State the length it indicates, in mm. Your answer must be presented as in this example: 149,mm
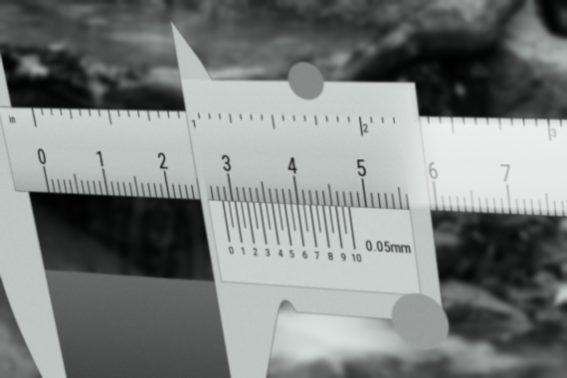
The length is 28.5,mm
